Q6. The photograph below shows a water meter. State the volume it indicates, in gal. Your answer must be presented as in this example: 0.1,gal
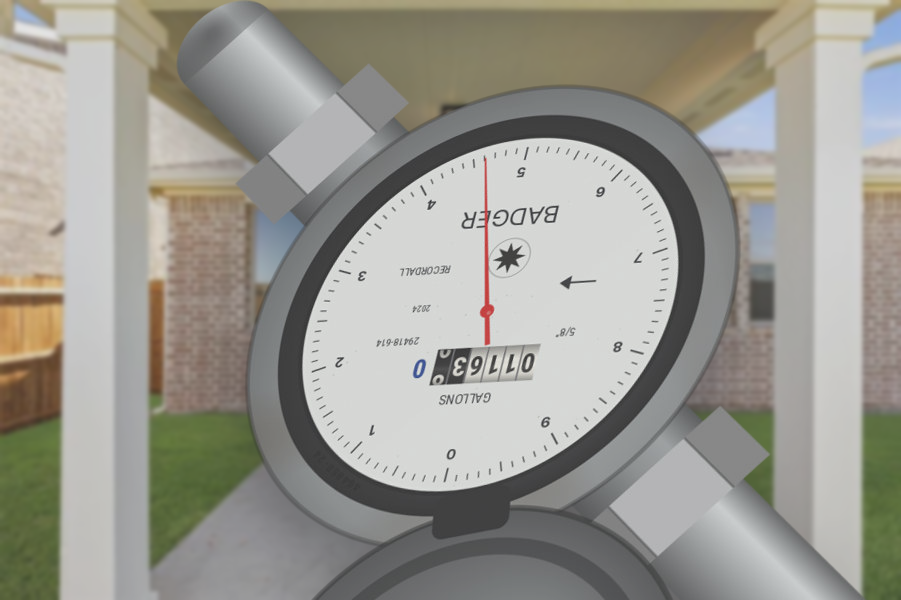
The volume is 116384.6,gal
